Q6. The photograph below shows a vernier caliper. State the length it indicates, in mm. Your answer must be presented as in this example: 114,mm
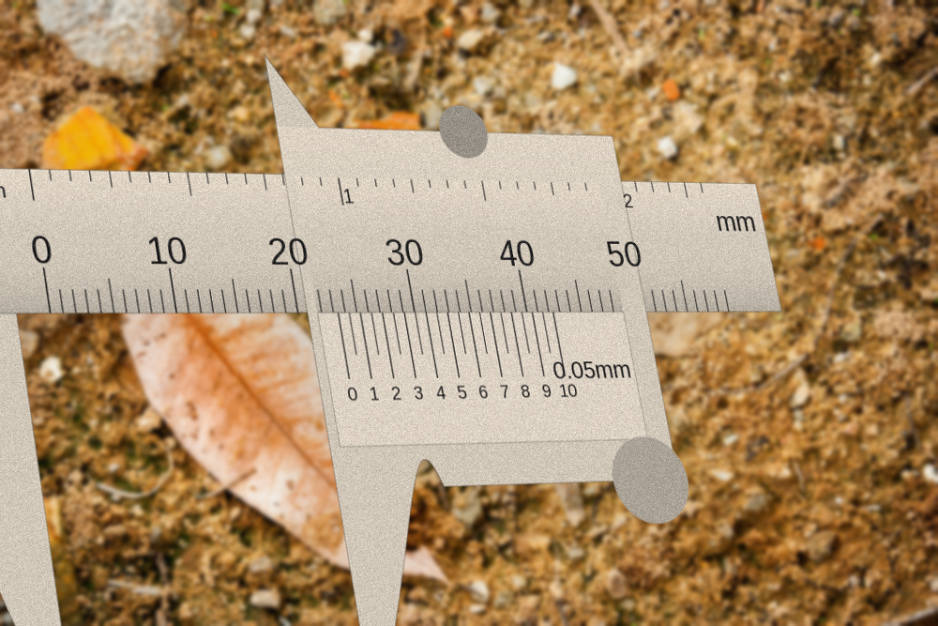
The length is 23.4,mm
